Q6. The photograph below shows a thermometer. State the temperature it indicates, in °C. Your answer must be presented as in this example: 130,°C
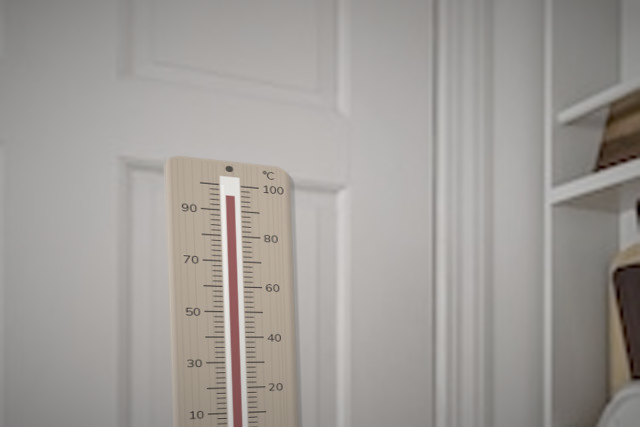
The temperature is 96,°C
